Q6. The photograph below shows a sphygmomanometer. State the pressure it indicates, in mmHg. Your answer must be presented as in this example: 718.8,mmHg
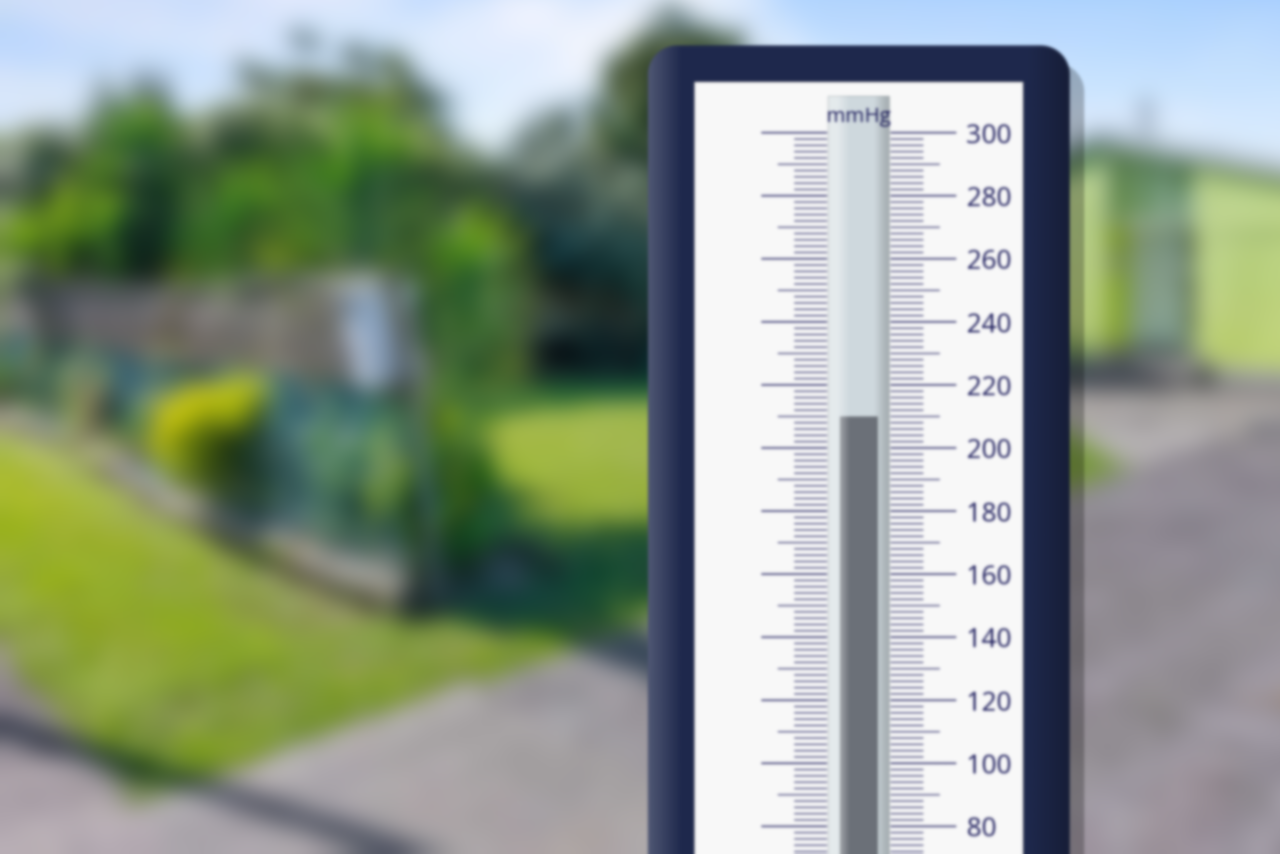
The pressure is 210,mmHg
